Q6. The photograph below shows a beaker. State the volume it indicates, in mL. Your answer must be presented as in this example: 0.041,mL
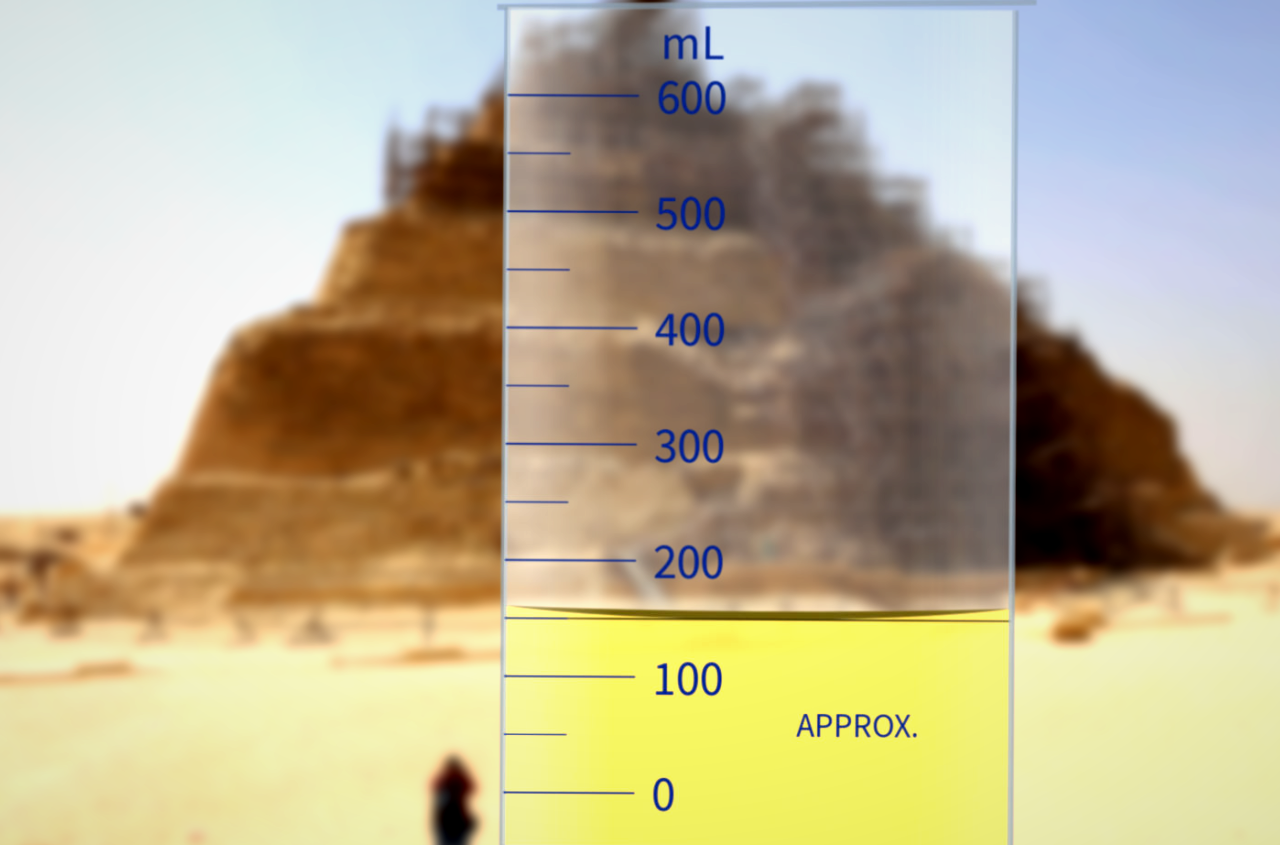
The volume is 150,mL
